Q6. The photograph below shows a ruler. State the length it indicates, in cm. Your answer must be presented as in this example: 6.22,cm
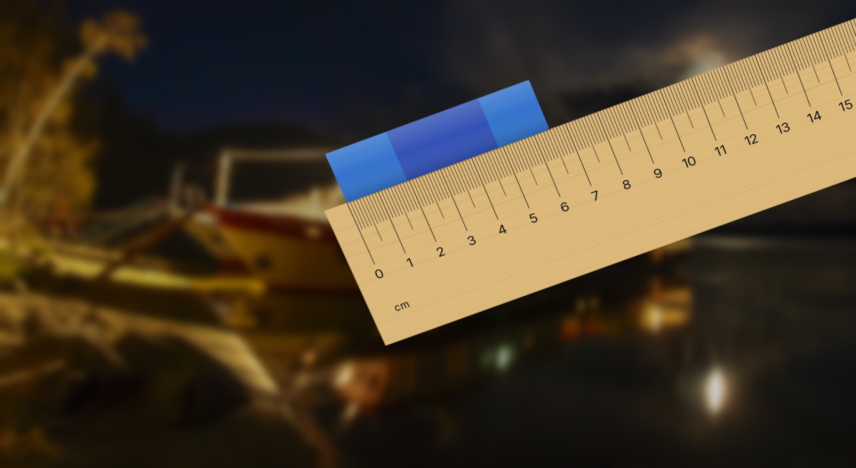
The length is 6.5,cm
